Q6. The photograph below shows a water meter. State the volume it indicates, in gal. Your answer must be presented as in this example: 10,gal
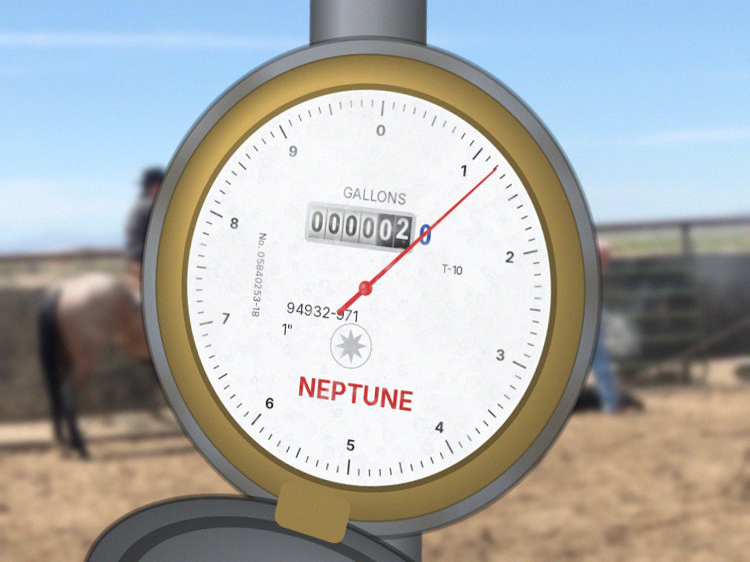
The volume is 21.2,gal
